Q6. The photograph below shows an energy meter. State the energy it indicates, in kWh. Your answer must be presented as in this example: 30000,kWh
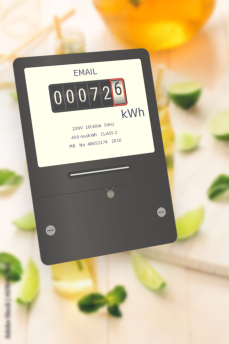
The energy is 72.6,kWh
